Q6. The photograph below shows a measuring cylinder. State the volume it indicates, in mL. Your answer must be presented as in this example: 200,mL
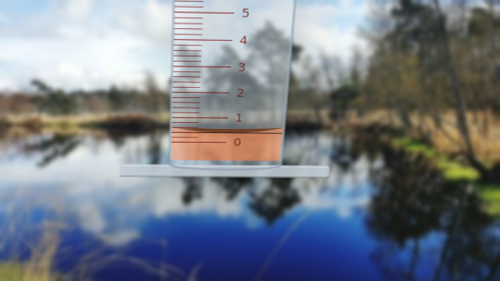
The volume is 0.4,mL
